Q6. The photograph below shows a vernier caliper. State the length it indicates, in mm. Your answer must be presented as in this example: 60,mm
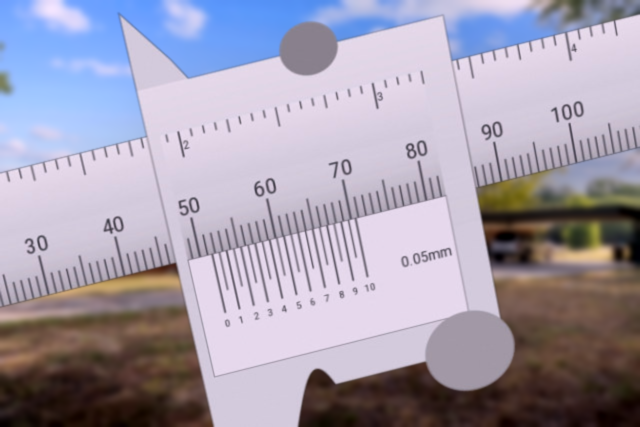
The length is 51.6,mm
